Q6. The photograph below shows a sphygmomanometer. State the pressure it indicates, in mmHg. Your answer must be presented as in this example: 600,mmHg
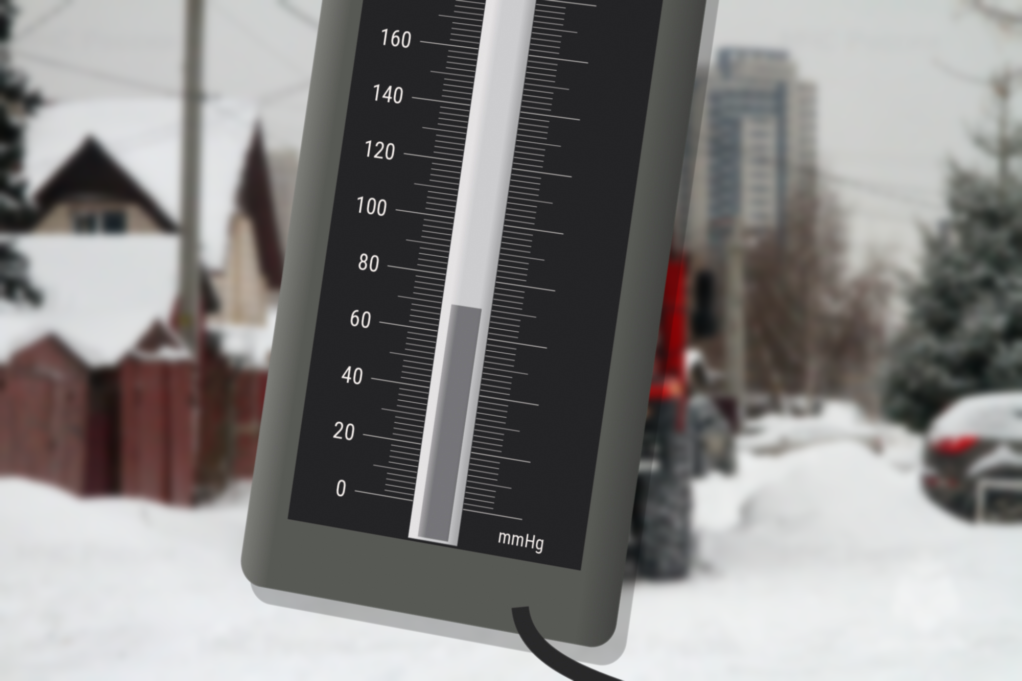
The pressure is 70,mmHg
